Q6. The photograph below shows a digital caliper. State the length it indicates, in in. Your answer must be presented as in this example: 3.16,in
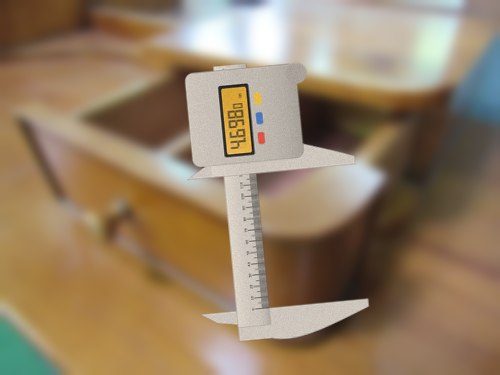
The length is 4.6980,in
